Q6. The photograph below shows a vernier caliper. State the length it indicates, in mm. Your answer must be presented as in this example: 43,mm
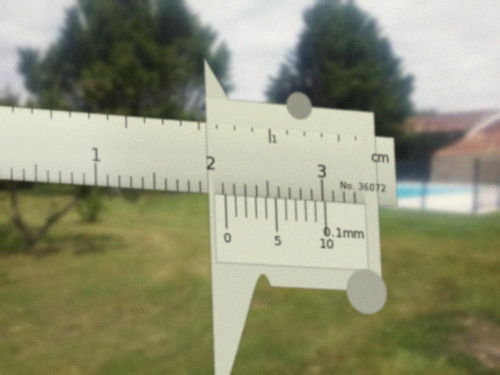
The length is 21.2,mm
